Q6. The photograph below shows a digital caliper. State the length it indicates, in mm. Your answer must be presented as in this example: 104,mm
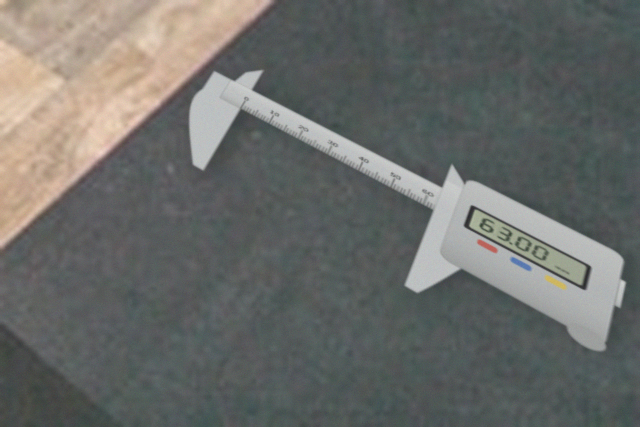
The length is 63.00,mm
